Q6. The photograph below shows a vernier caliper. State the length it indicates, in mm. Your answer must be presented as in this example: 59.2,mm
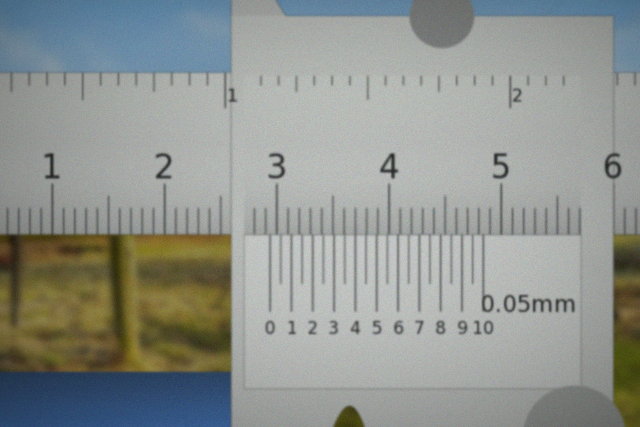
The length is 29.4,mm
